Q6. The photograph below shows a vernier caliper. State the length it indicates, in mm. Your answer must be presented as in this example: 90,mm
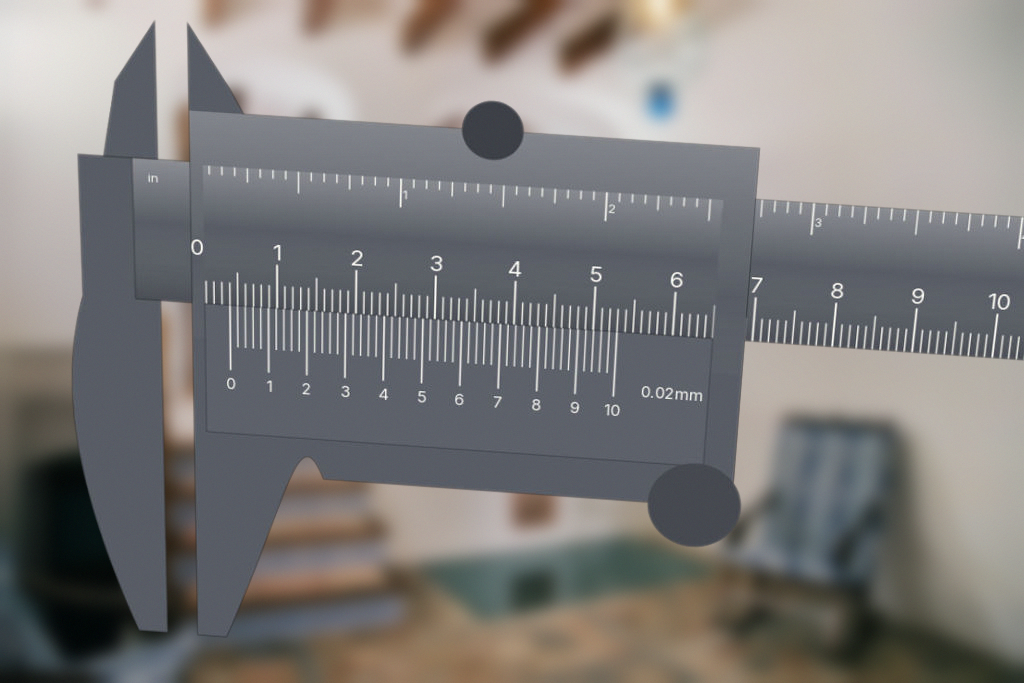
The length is 4.0,mm
